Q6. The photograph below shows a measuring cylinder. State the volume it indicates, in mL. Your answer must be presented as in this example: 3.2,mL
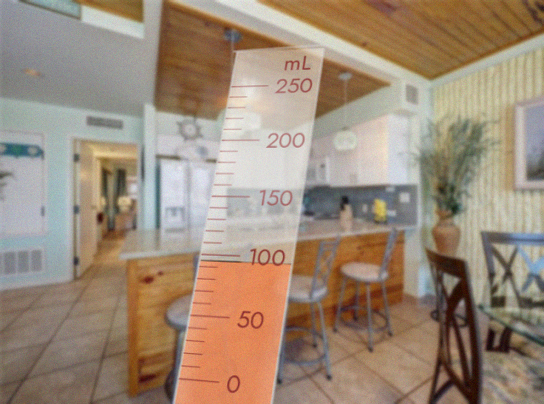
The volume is 95,mL
